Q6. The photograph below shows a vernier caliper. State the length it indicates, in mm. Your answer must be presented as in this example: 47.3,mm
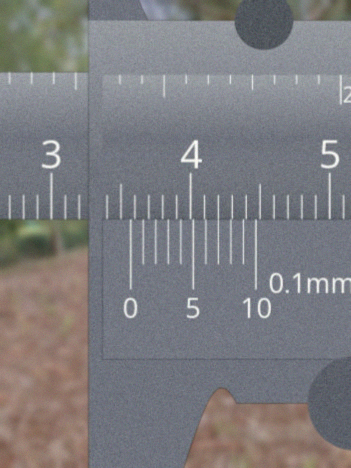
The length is 35.7,mm
